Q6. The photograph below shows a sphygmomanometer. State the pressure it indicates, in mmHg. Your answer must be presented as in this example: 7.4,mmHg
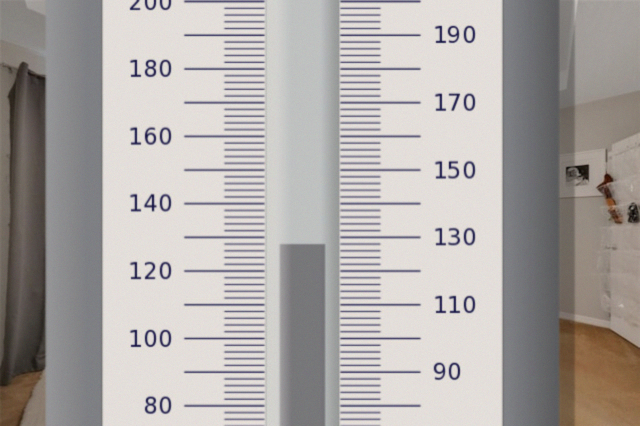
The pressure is 128,mmHg
